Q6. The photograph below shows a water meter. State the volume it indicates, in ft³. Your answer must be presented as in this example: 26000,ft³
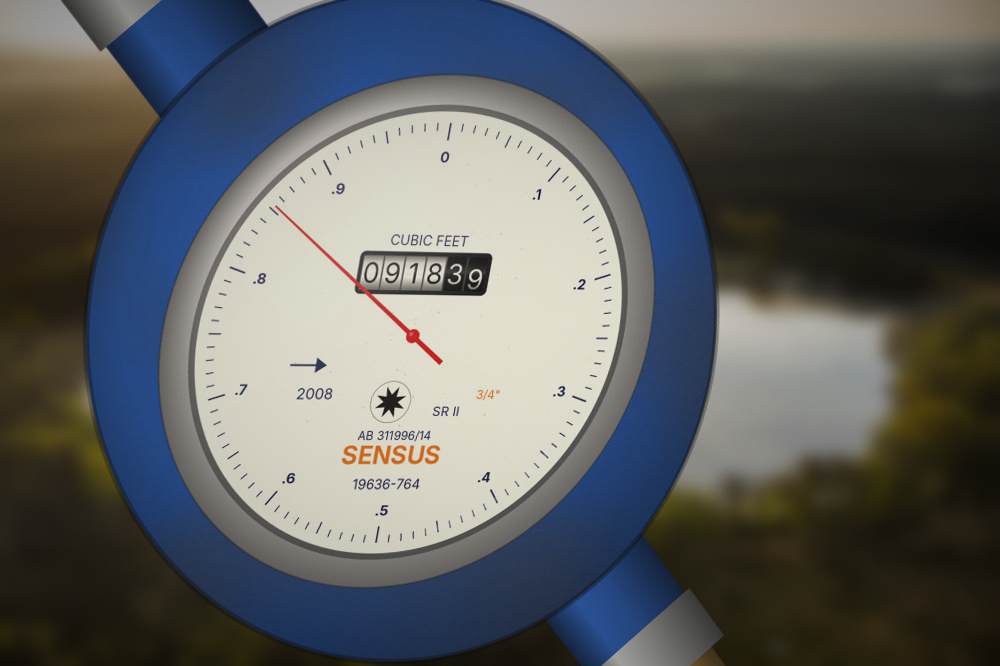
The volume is 91838.85,ft³
